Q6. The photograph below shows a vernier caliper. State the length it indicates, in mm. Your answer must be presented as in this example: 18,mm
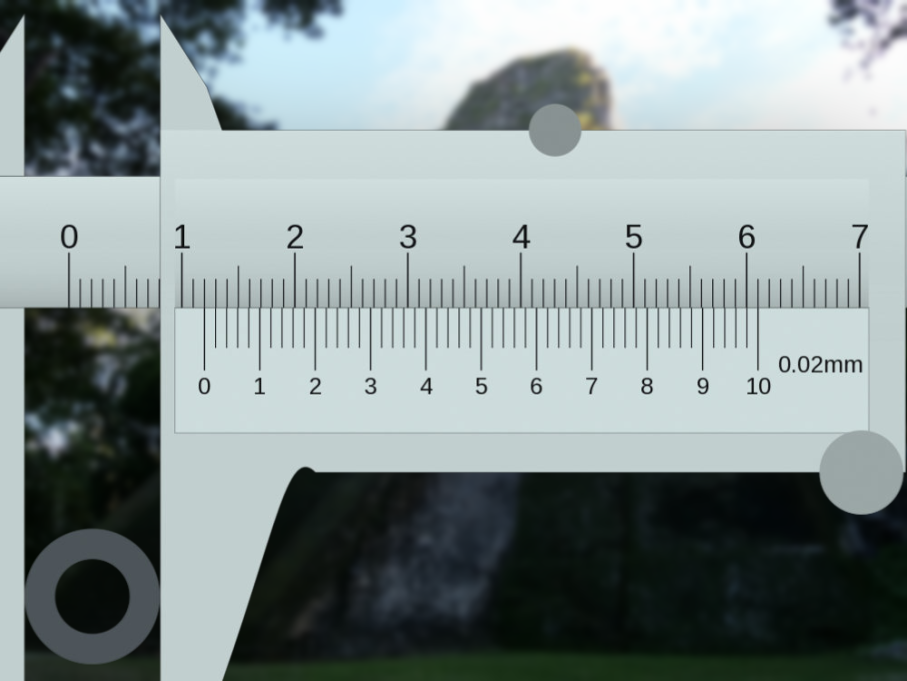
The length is 12.0,mm
